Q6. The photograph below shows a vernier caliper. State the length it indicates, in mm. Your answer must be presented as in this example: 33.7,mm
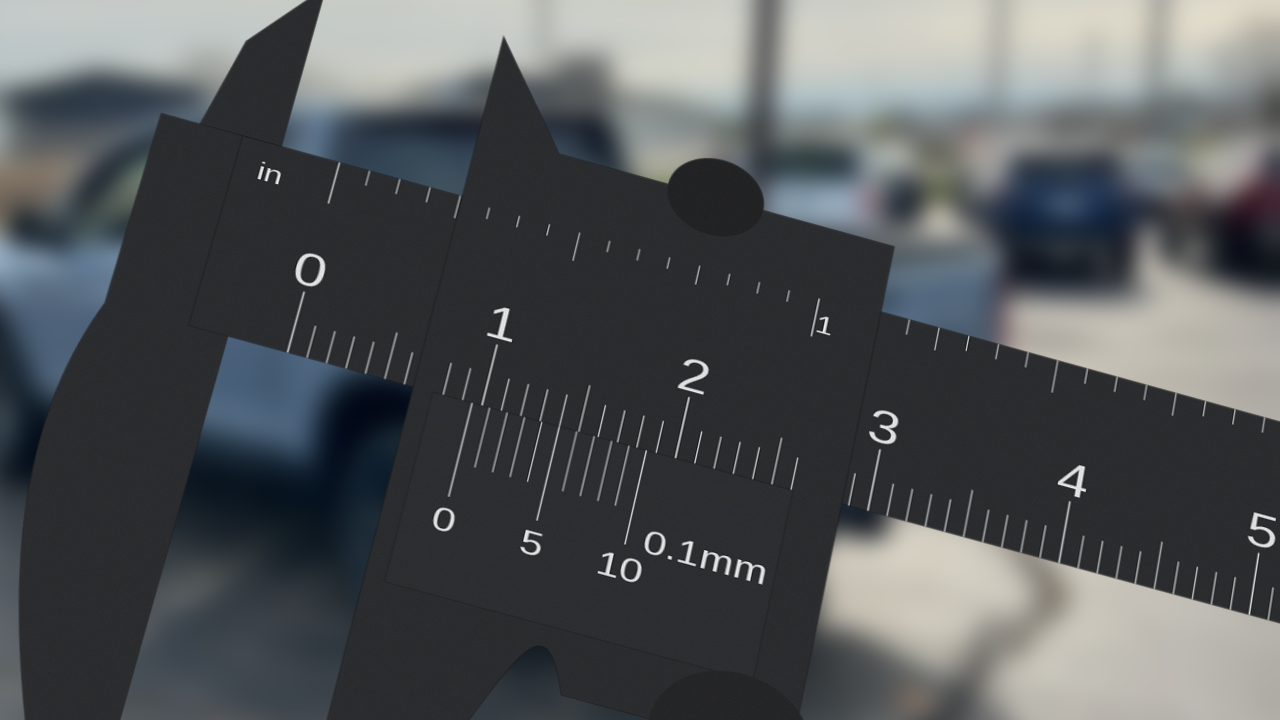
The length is 9.5,mm
